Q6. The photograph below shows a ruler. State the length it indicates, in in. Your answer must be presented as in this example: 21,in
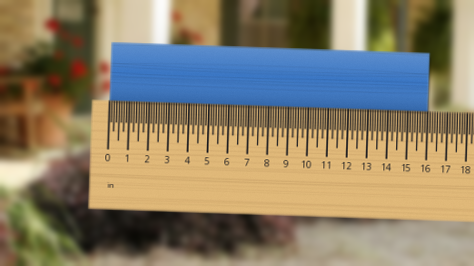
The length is 16,in
